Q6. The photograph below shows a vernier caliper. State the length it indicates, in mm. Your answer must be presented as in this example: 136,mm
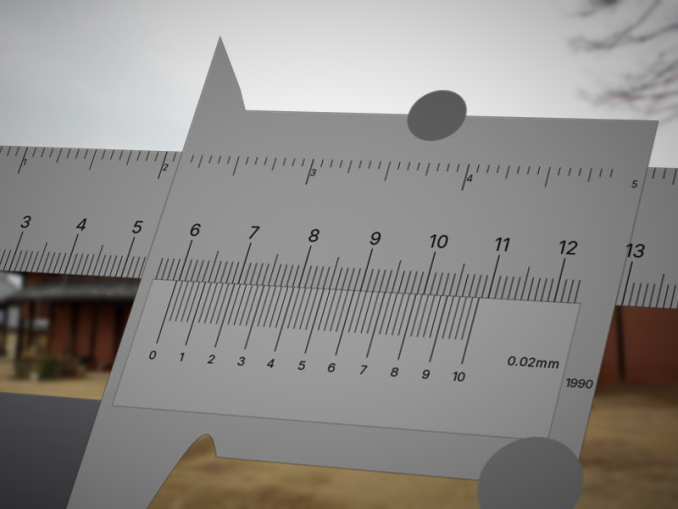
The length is 59.6,mm
